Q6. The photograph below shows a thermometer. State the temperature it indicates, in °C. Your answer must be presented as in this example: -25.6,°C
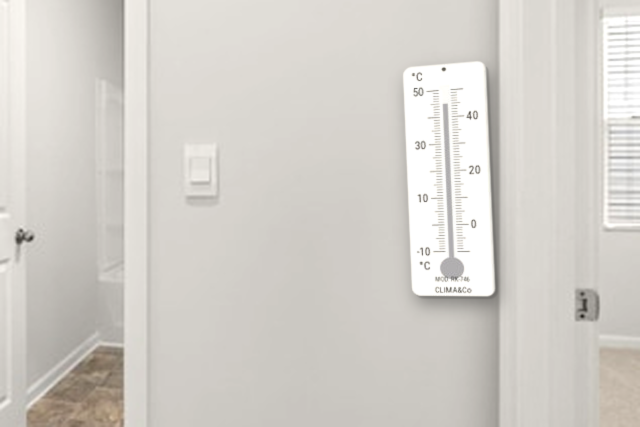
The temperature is 45,°C
